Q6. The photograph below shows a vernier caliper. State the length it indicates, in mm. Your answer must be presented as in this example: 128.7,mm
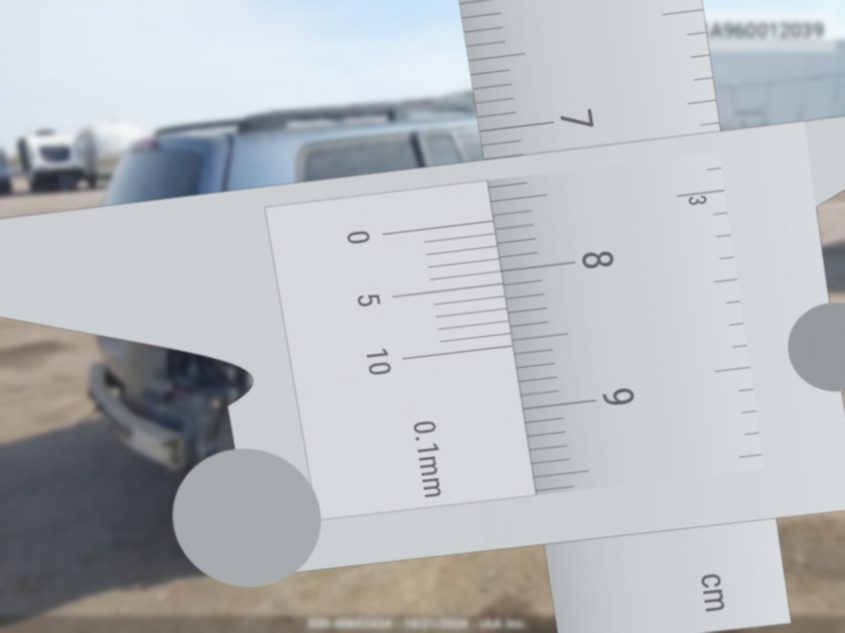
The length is 76.4,mm
